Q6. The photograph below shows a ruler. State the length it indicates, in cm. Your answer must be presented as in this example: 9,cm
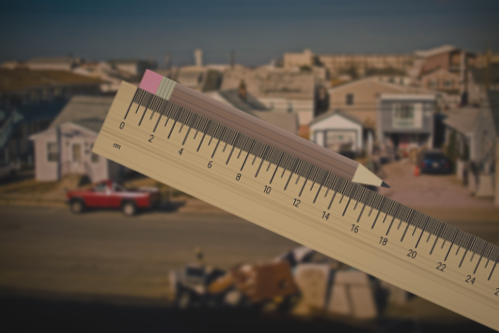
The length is 17,cm
